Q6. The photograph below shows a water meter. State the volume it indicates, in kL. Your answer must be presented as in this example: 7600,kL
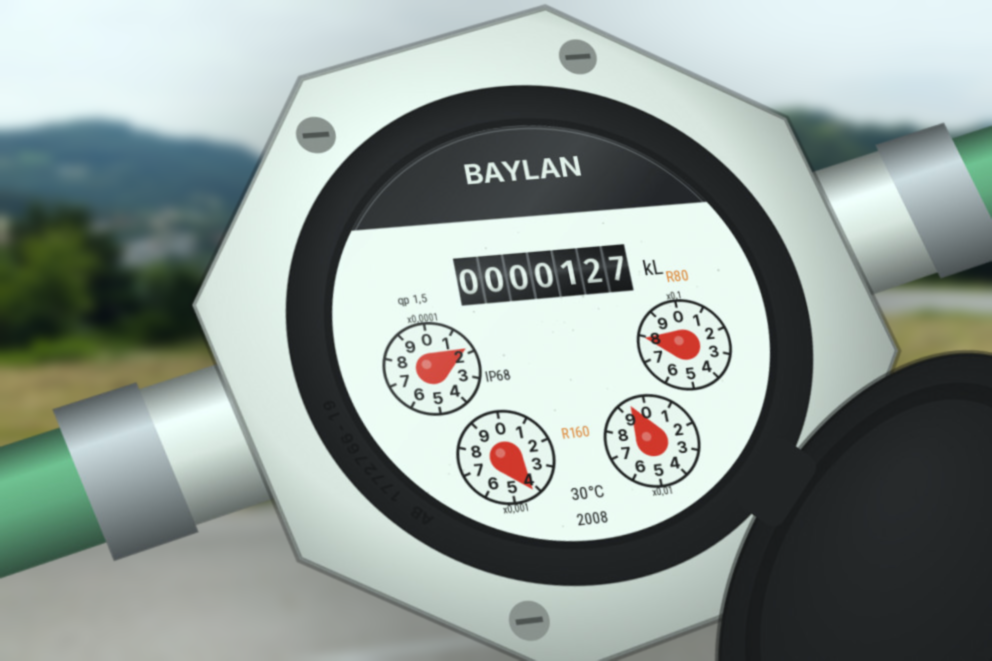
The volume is 127.7941,kL
